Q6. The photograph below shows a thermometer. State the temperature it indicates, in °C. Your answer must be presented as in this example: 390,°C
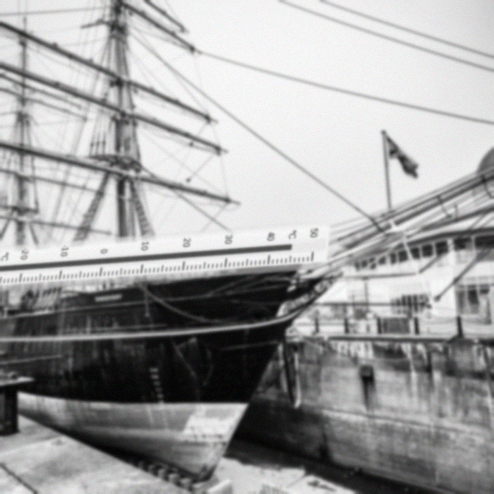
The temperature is 45,°C
